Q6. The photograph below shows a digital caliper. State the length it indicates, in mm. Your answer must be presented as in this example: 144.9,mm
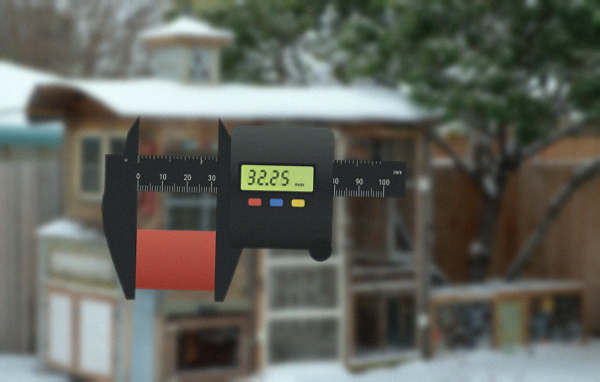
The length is 32.25,mm
